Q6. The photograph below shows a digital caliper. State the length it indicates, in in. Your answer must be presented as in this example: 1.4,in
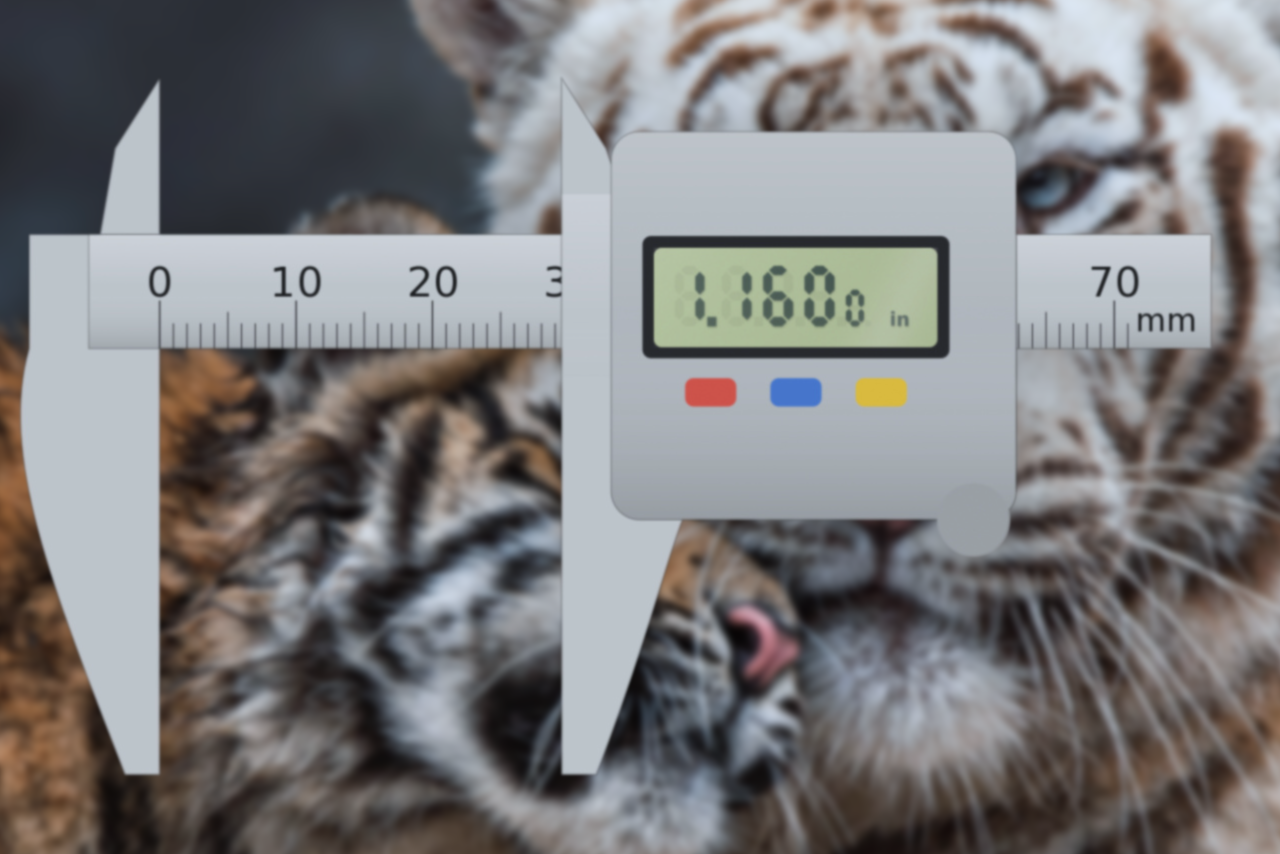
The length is 1.1600,in
